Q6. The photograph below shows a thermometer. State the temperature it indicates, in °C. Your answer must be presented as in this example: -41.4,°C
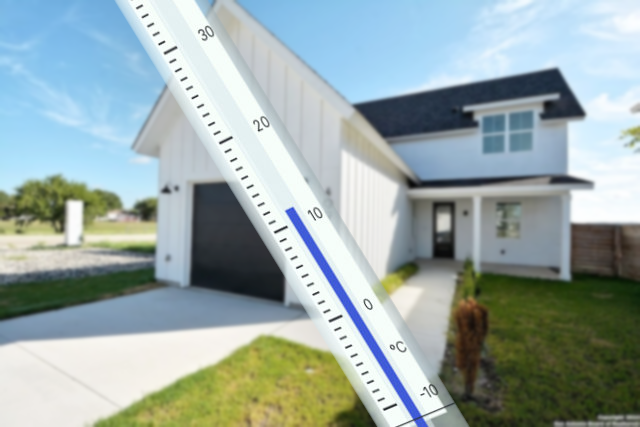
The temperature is 11.5,°C
